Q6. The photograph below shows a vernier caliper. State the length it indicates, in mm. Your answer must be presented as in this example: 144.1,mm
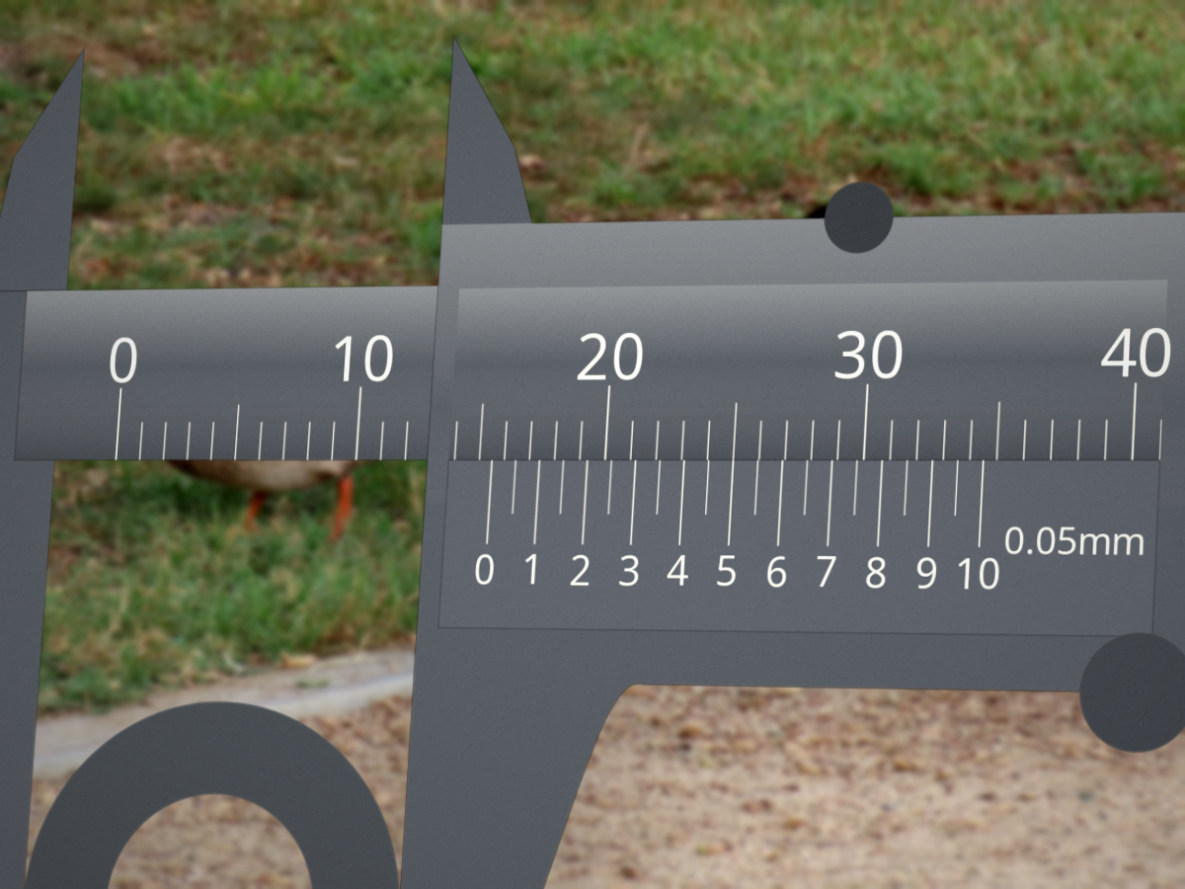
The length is 15.50,mm
